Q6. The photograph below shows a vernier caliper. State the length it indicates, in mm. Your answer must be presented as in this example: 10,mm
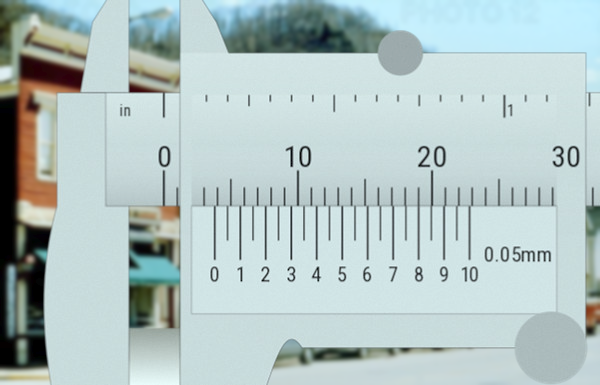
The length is 3.8,mm
